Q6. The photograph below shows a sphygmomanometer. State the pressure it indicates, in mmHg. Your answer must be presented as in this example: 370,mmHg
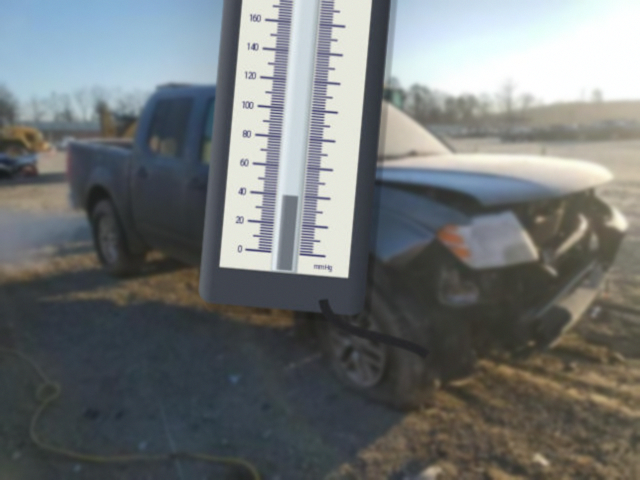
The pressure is 40,mmHg
